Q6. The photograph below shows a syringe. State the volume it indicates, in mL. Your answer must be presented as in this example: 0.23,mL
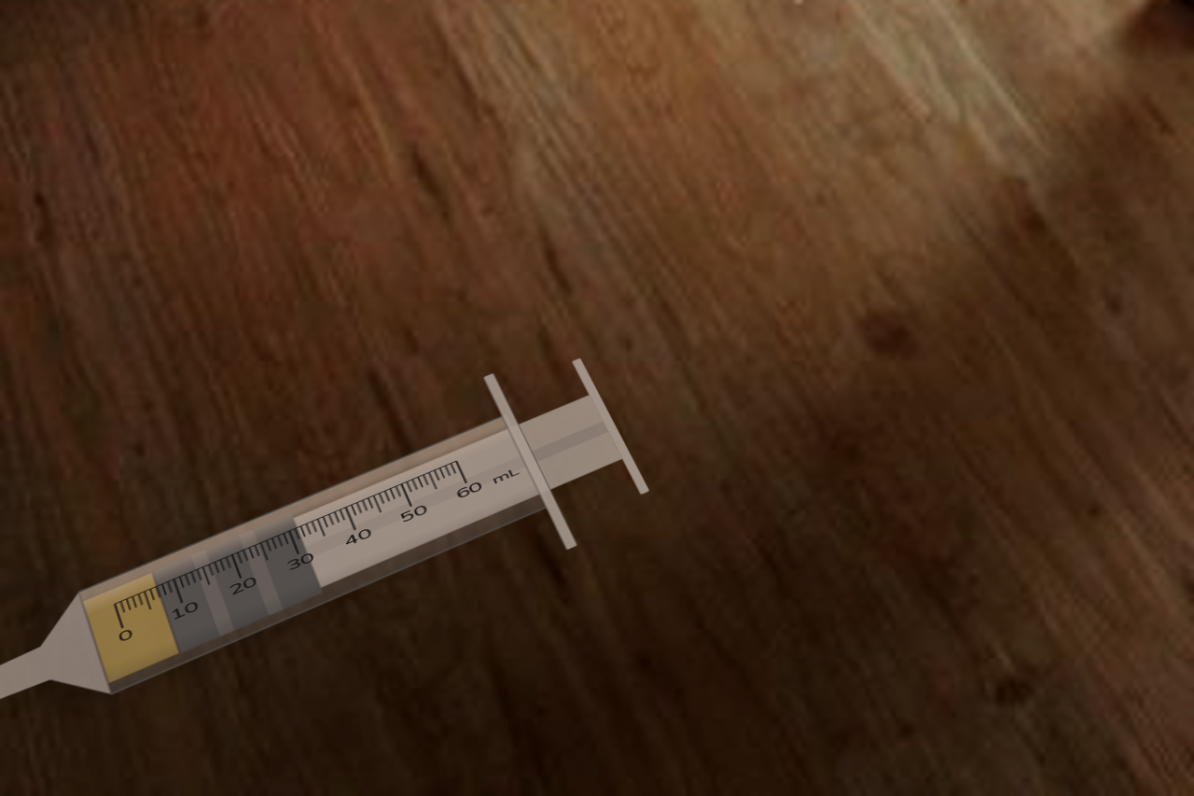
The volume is 7,mL
